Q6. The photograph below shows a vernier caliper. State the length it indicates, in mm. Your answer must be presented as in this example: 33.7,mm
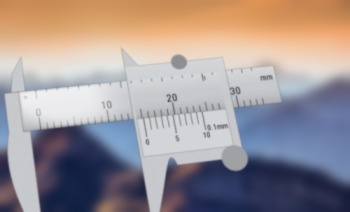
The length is 15.2,mm
